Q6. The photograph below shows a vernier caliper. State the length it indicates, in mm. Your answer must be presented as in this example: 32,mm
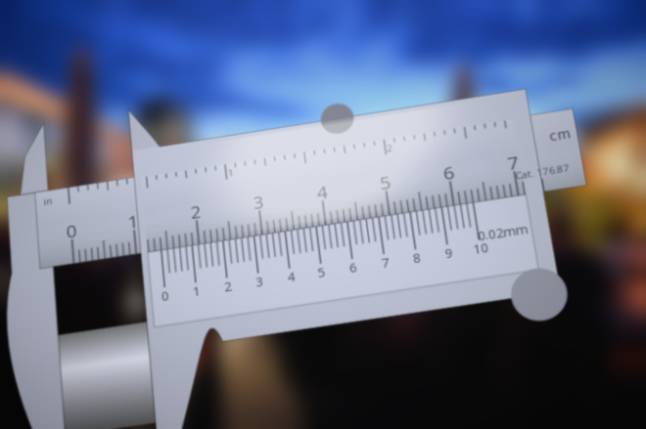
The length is 14.0,mm
